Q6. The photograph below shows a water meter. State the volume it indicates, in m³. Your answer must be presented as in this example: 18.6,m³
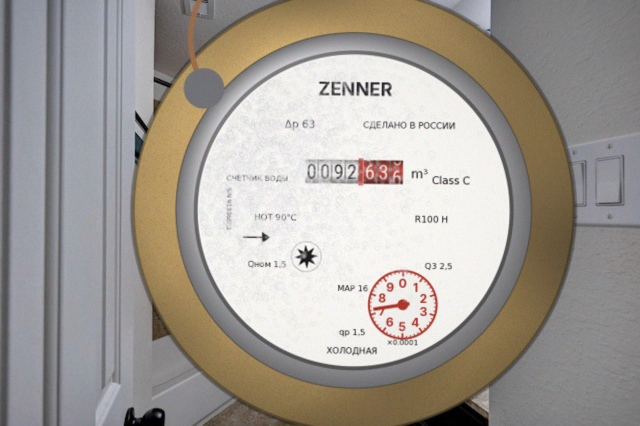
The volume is 92.6357,m³
